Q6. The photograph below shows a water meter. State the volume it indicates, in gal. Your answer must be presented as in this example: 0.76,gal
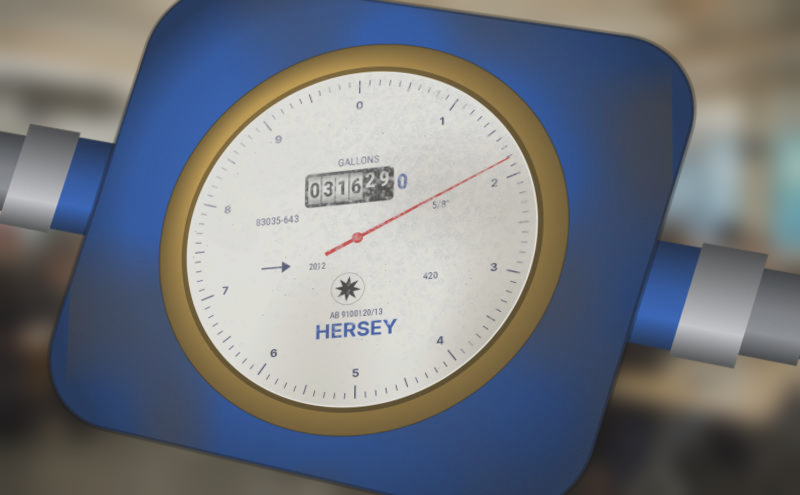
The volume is 316291.8,gal
